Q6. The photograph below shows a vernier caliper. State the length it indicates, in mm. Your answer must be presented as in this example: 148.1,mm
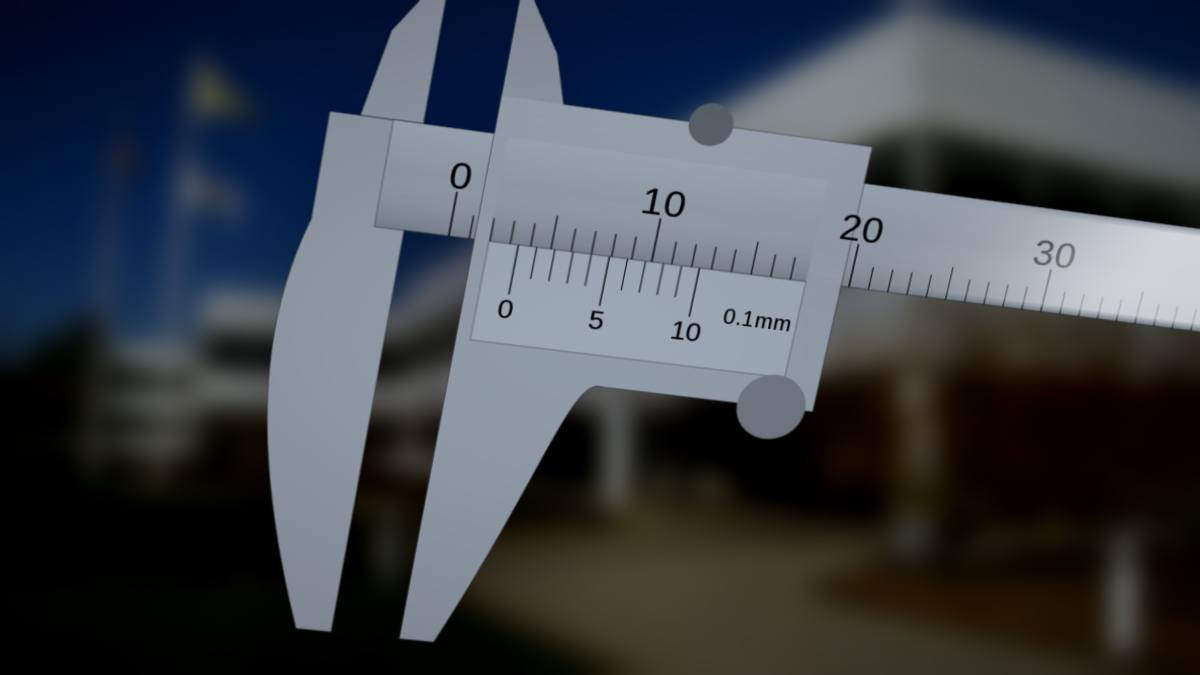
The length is 3.4,mm
